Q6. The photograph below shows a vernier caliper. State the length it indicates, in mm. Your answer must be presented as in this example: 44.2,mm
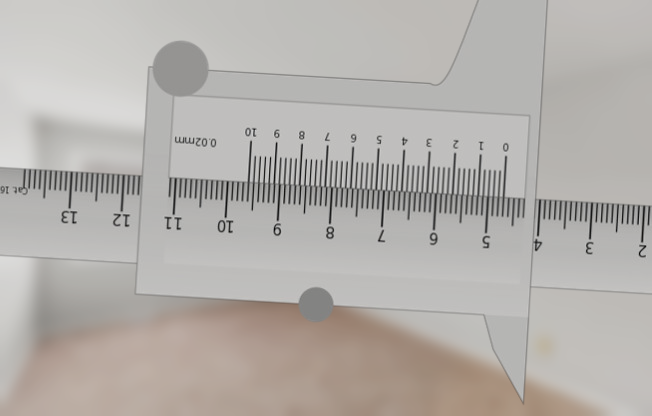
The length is 47.0,mm
